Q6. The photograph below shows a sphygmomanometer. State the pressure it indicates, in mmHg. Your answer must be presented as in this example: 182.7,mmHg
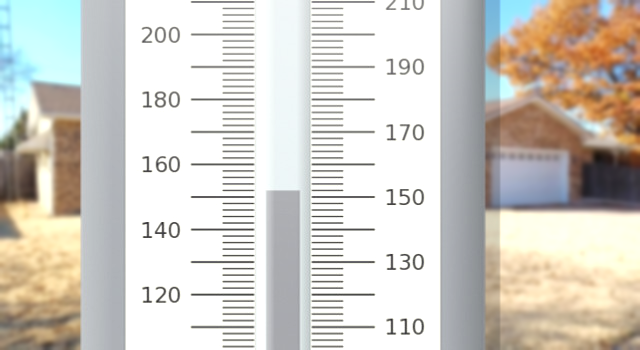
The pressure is 152,mmHg
